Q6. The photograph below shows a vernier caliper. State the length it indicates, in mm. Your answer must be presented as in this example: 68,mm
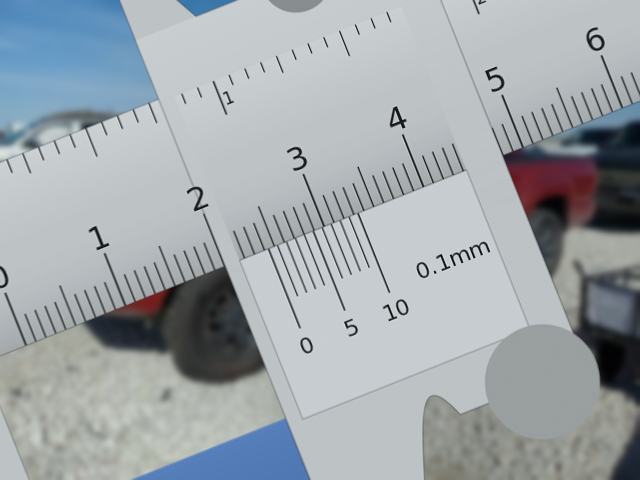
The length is 24.4,mm
